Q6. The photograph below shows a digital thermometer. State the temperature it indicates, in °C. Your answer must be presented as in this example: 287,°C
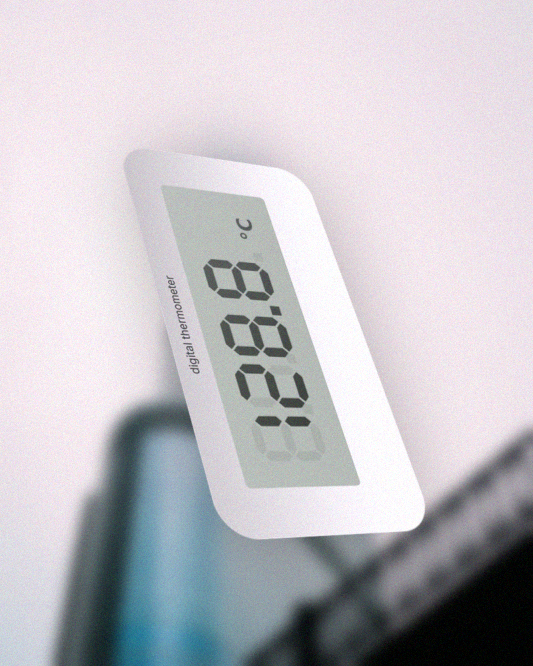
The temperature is 128.8,°C
